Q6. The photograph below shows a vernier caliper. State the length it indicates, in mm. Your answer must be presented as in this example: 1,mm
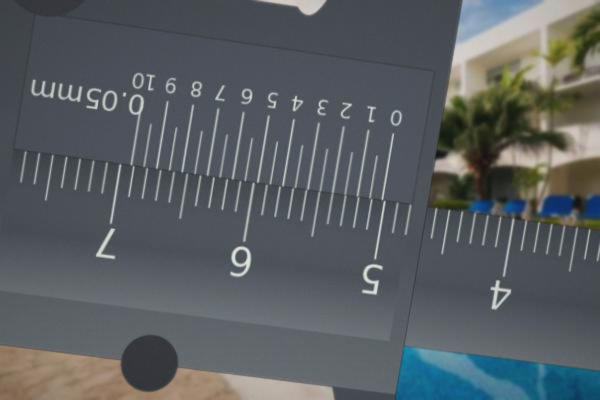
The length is 50.2,mm
